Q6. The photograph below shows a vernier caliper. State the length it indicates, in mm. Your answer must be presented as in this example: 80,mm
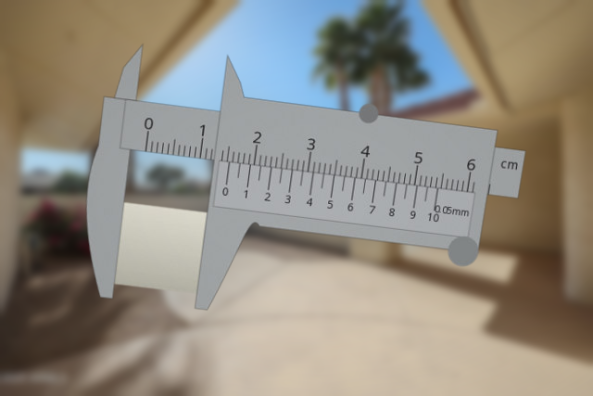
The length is 15.4,mm
